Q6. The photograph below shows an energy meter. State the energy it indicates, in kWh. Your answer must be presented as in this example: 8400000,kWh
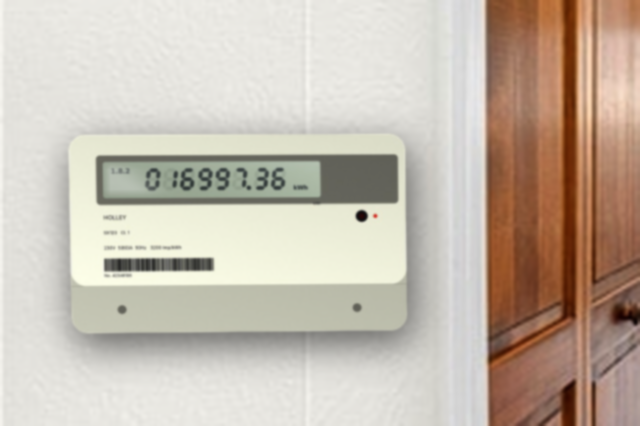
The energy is 16997.36,kWh
